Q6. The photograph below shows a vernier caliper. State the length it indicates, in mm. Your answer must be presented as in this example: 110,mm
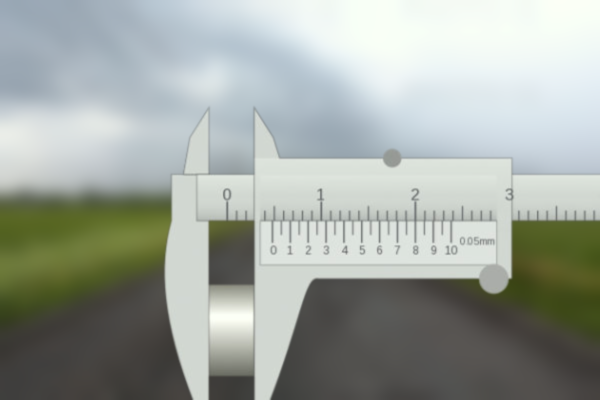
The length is 4.8,mm
